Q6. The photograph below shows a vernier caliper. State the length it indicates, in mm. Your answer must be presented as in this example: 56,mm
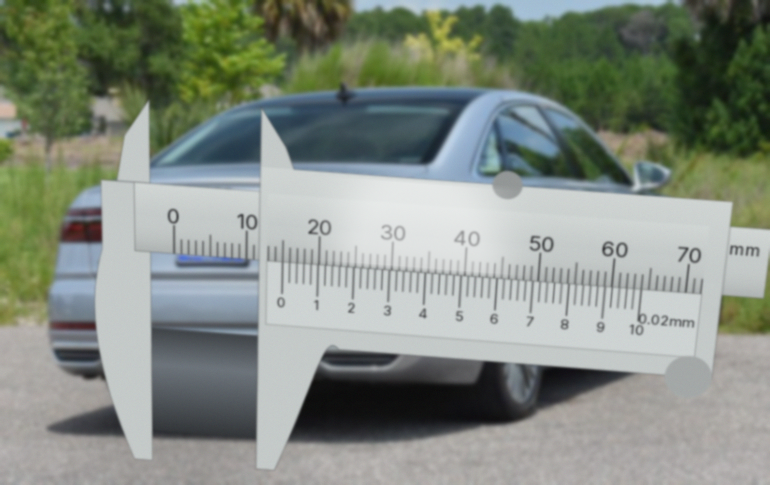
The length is 15.0,mm
